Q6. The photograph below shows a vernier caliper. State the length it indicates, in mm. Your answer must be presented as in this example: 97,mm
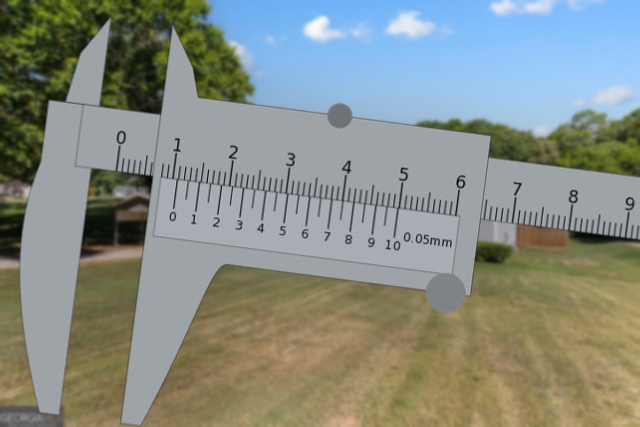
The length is 10.8,mm
